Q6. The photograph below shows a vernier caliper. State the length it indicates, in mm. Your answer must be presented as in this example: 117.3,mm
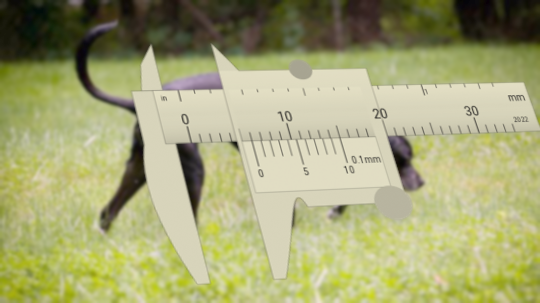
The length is 6.0,mm
